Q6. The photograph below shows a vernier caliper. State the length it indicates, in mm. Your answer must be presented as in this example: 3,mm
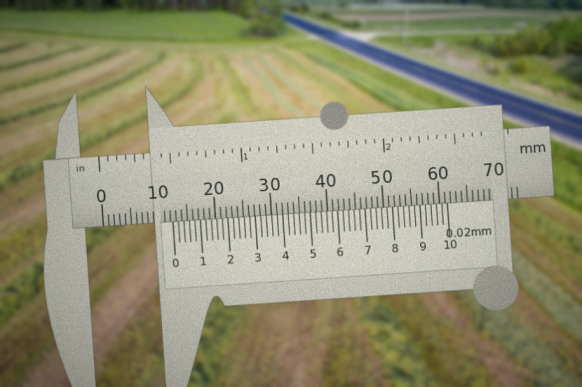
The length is 12.4,mm
